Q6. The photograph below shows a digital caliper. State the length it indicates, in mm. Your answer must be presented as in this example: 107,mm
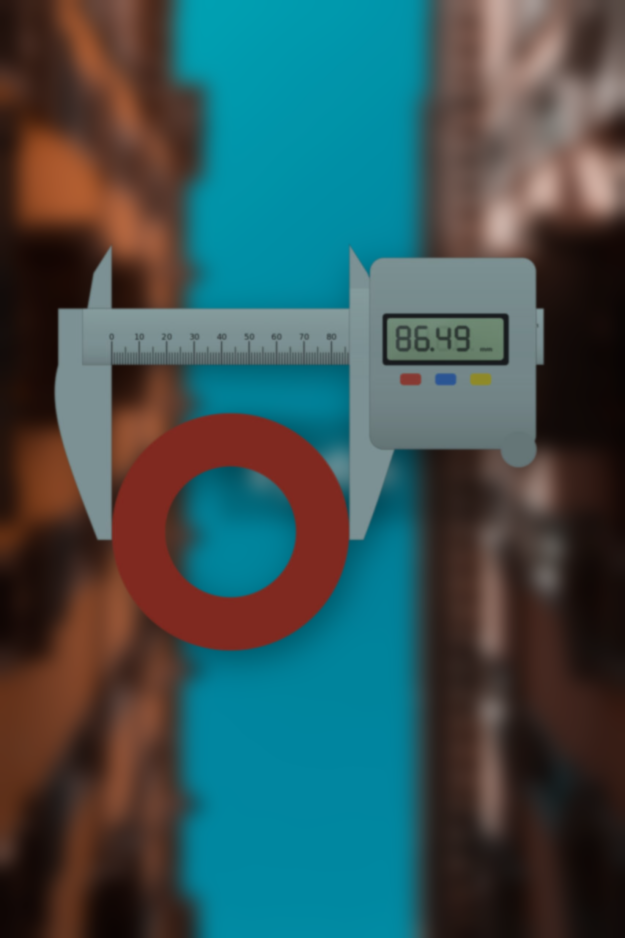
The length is 86.49,mm
